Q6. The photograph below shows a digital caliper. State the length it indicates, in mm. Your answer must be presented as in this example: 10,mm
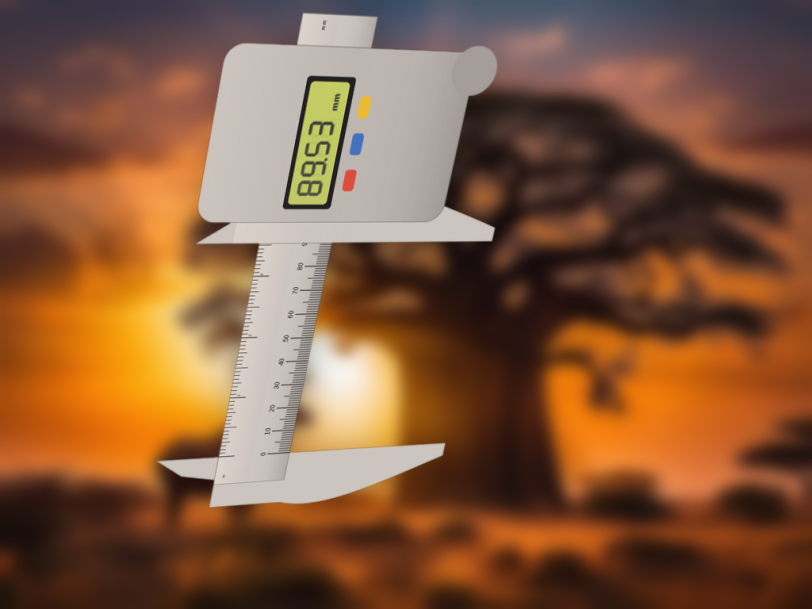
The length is 89.53,mm
